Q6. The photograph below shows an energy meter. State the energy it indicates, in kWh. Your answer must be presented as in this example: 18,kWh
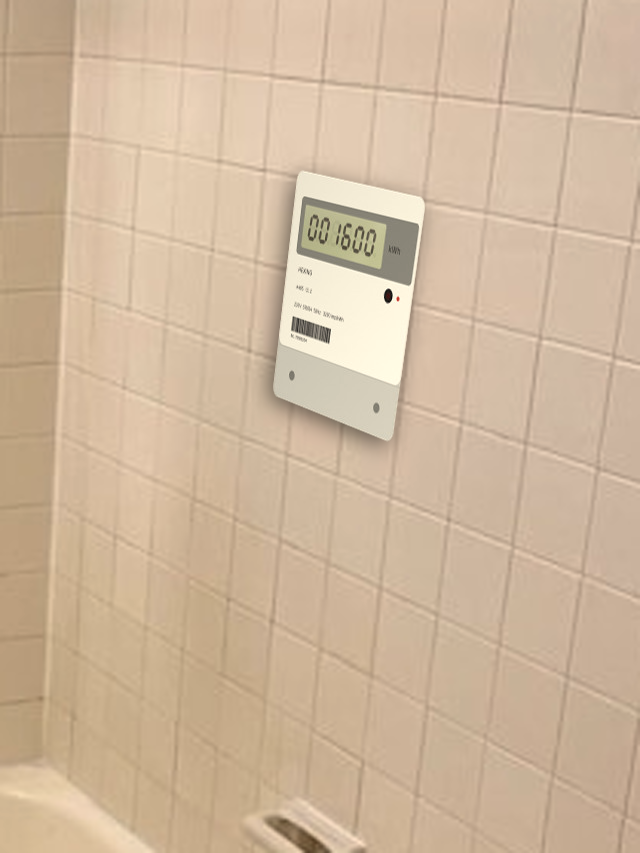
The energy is 1600,kWh
